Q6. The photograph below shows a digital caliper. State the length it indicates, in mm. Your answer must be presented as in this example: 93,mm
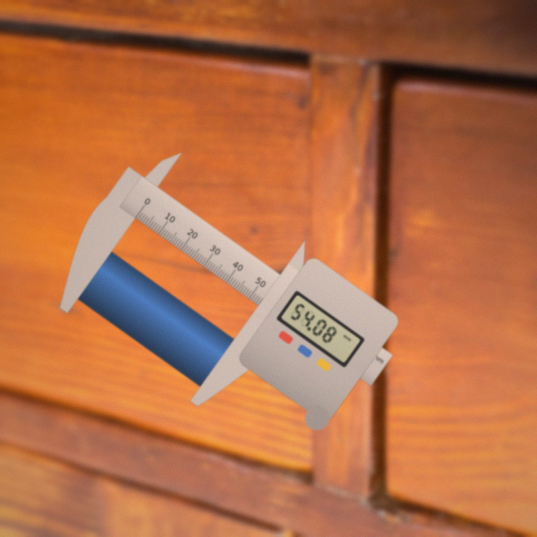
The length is 54.08,mm
